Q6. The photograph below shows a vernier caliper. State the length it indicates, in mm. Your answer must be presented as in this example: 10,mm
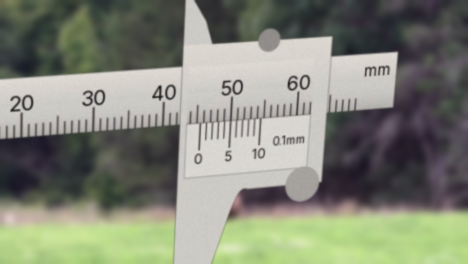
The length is 45.5,mm
